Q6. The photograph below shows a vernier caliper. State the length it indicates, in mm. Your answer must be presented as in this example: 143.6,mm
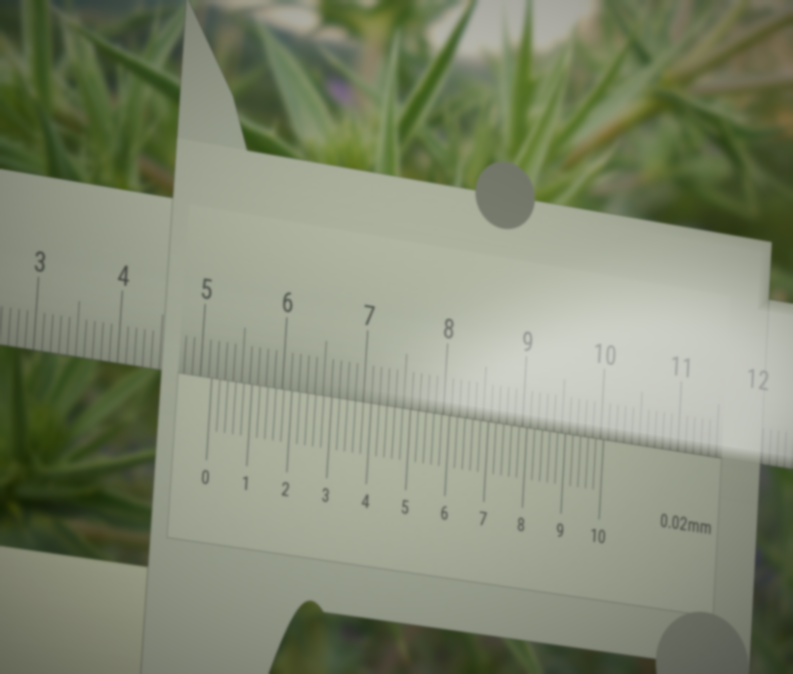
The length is 51.4,mm
